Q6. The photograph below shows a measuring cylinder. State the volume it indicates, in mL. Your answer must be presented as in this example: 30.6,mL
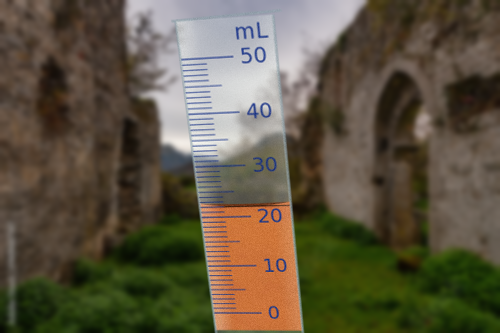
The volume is 22,mL
